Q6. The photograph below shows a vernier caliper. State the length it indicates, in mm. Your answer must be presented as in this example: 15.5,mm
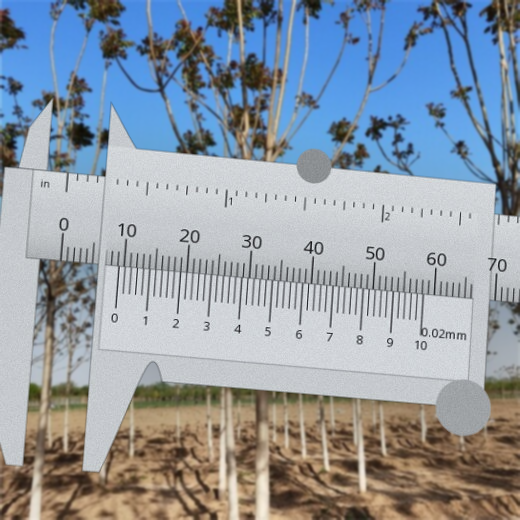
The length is 9.2,mm
